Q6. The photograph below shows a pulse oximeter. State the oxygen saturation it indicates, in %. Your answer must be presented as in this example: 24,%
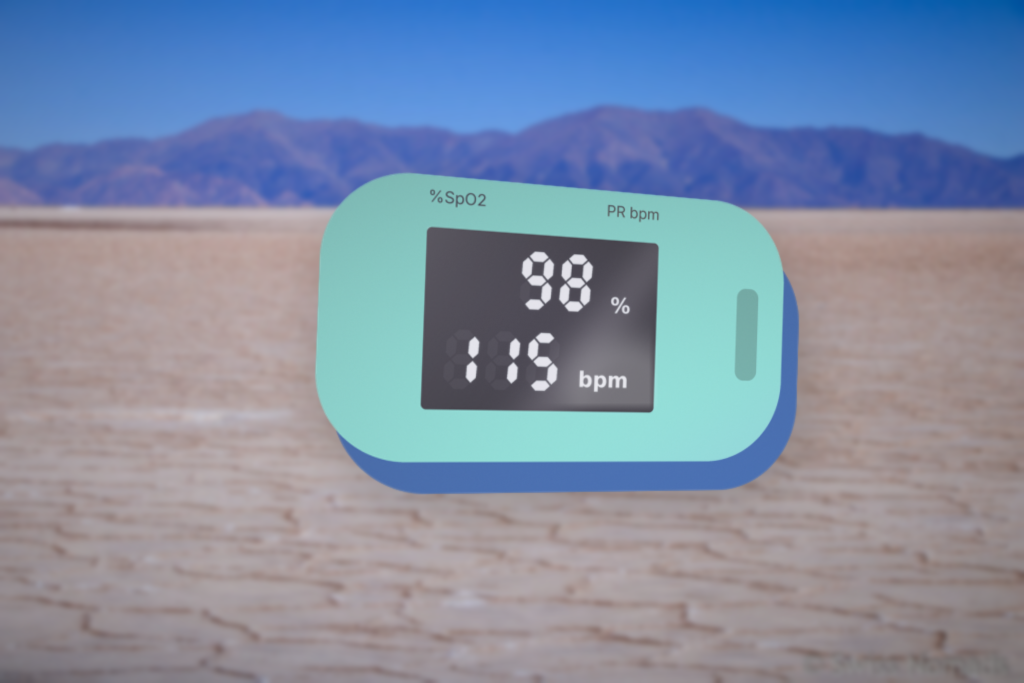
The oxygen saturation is 98,%
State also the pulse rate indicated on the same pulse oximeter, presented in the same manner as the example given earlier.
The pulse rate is 115,bpm
